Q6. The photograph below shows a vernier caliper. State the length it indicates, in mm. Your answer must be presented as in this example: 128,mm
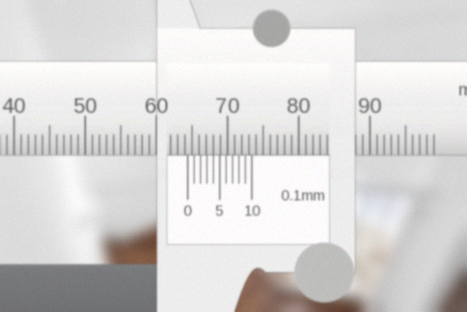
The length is 64.4,mm
